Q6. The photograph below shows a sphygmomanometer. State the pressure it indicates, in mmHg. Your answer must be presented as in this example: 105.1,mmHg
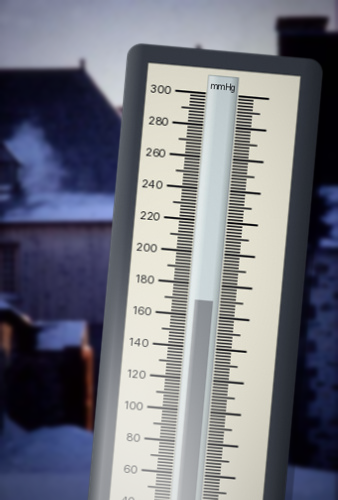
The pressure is 170,mmHg
